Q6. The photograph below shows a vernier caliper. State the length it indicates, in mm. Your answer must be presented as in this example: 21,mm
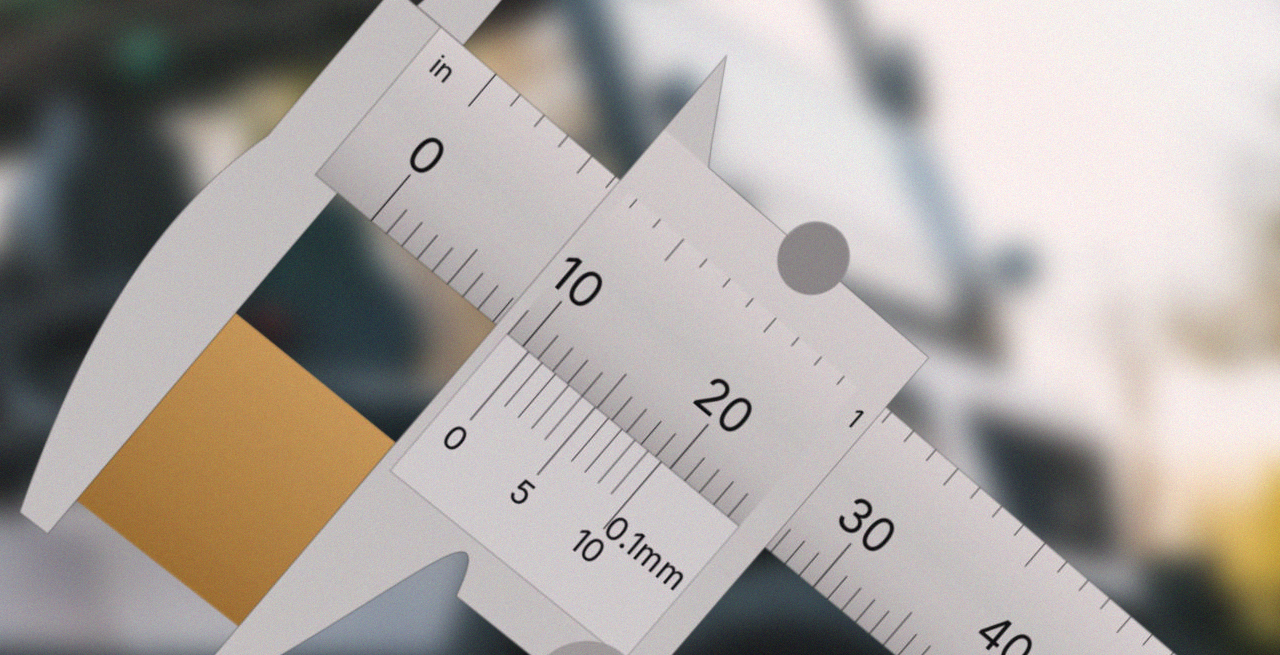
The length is 10.4,mm
